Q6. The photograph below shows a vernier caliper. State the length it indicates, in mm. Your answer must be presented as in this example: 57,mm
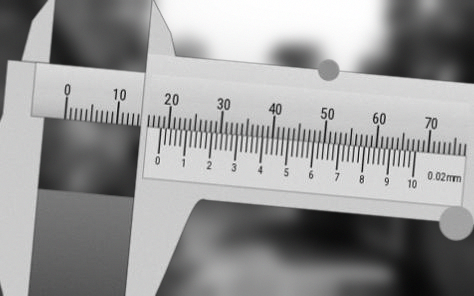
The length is 18.5,mm
